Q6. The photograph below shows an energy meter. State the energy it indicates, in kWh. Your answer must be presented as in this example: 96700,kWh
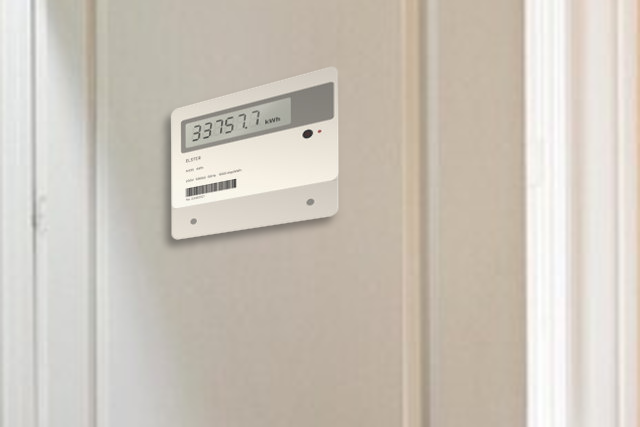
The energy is 33757.7,kWh
